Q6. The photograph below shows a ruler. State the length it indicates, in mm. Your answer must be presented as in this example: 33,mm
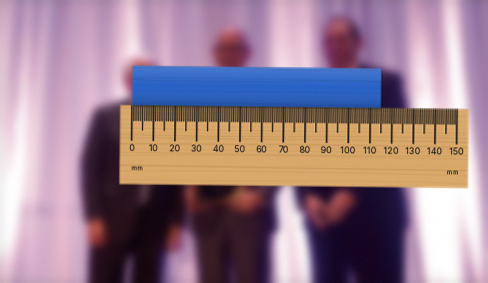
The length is 115,mm
